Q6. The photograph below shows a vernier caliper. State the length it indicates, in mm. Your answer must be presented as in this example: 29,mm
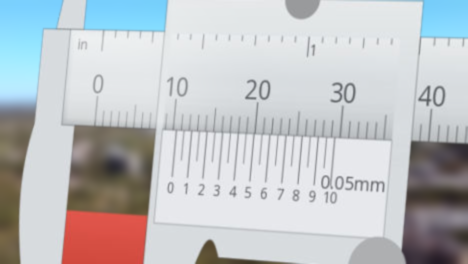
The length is 10.4,mm
